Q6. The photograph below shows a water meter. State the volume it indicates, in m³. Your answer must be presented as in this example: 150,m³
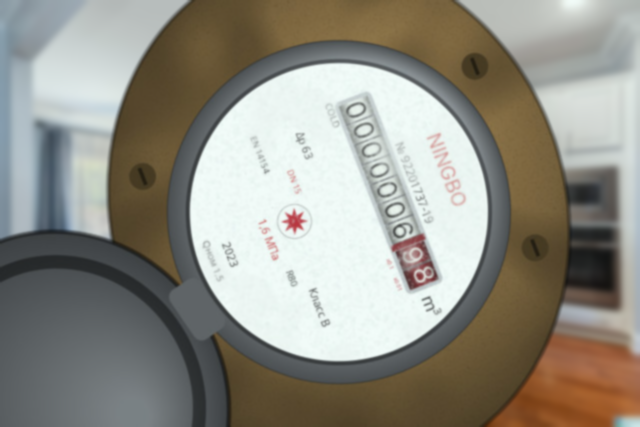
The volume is 6.98,m³
